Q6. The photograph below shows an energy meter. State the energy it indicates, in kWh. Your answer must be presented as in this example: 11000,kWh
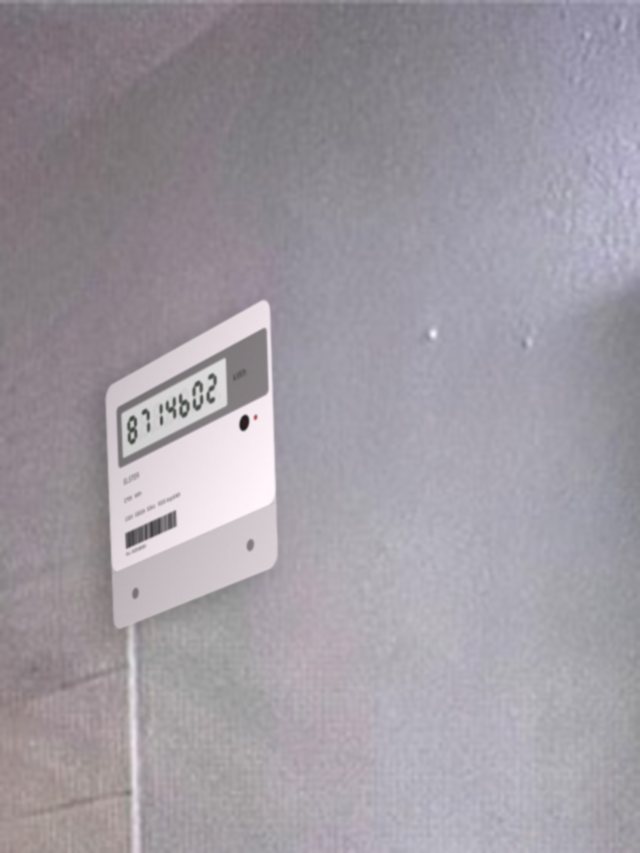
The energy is 8714602,kWh
